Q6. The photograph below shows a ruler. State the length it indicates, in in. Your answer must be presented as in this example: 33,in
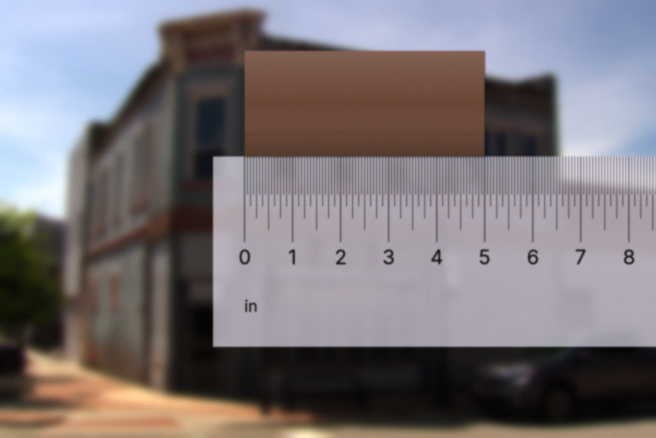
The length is 5,in
